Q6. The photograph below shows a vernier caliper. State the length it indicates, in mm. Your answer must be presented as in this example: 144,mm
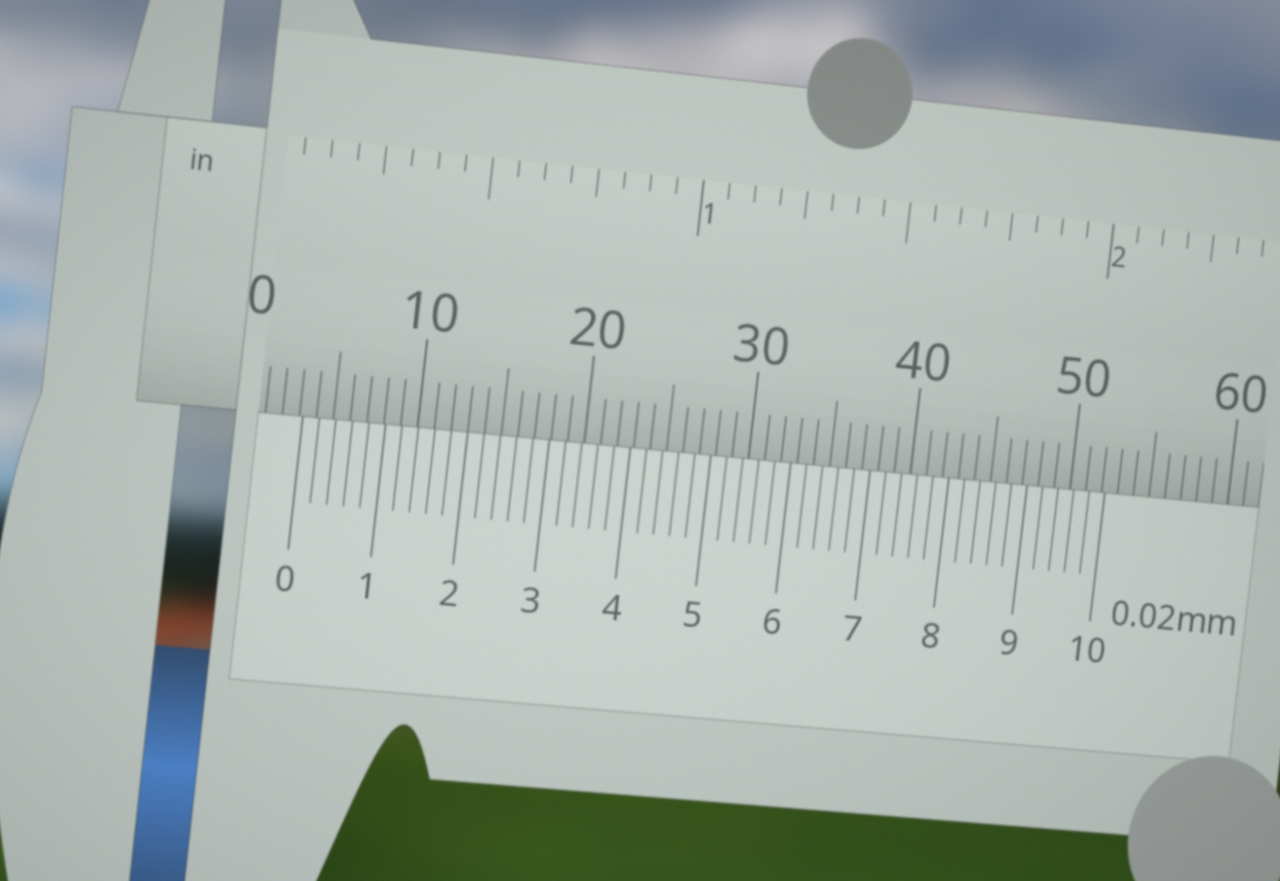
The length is 3.2,mm
